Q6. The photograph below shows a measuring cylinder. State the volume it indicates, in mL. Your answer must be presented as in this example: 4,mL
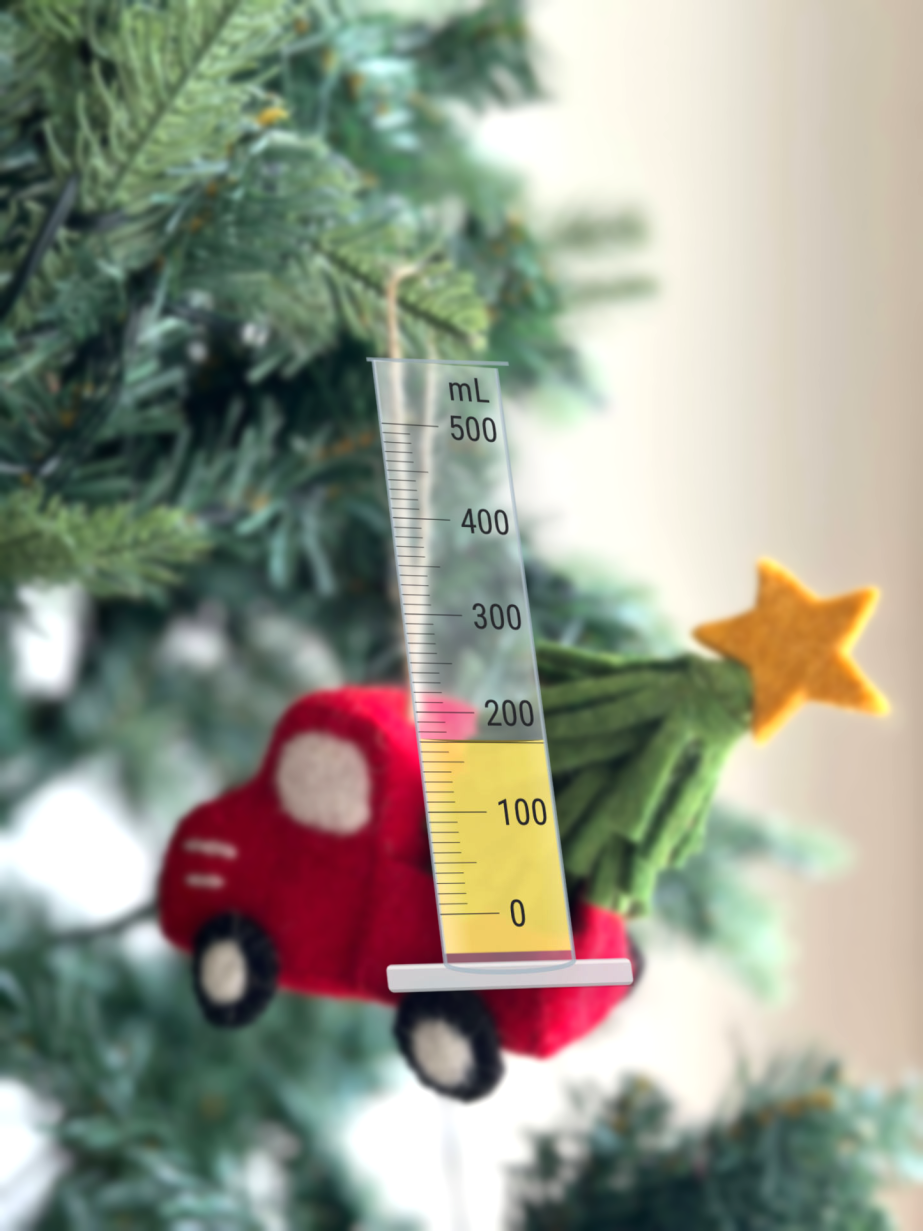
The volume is 170,mL
